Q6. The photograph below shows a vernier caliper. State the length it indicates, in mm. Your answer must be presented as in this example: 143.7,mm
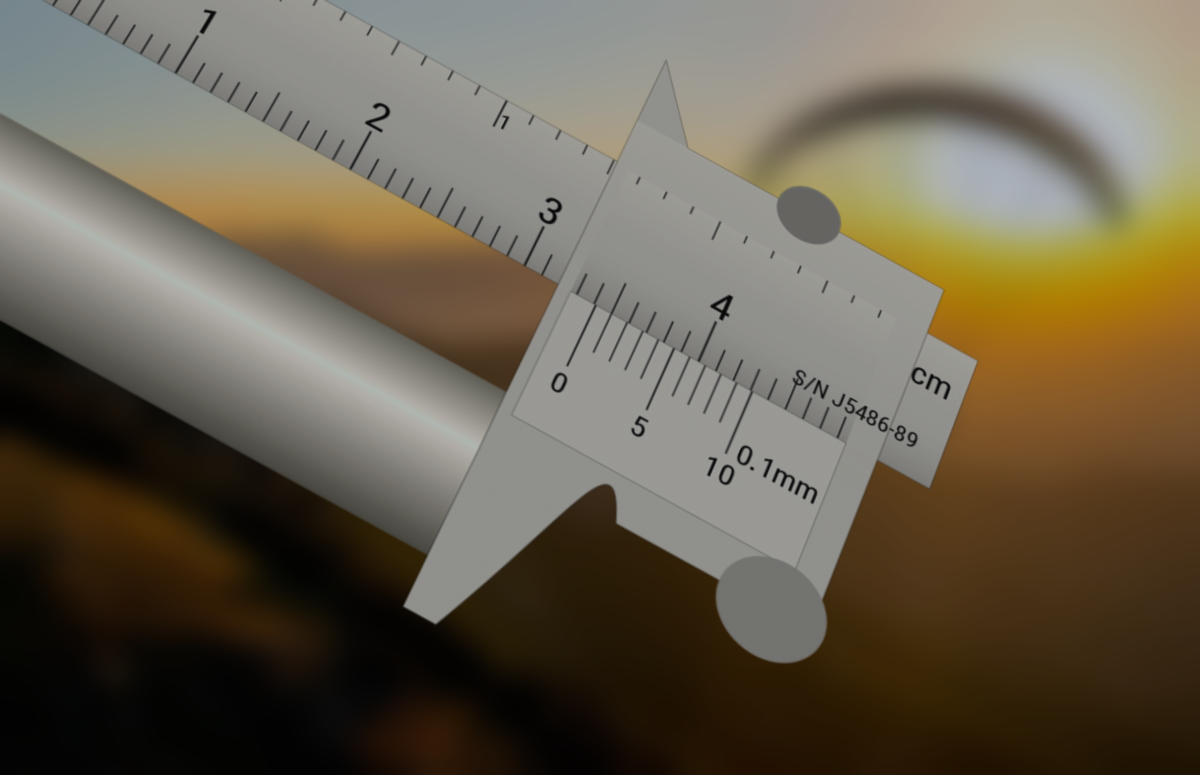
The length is 34.1,mm
